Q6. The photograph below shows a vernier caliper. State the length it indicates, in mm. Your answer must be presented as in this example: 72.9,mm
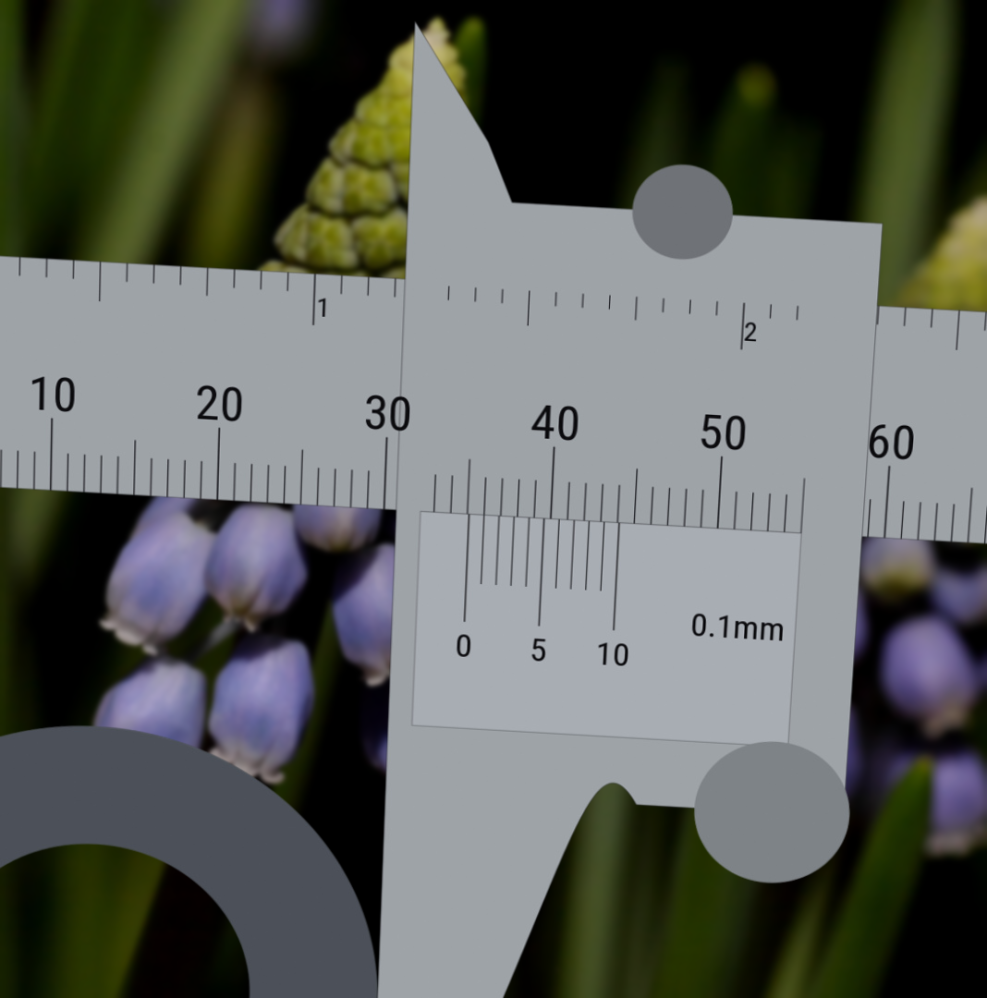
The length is 35.1,mm
